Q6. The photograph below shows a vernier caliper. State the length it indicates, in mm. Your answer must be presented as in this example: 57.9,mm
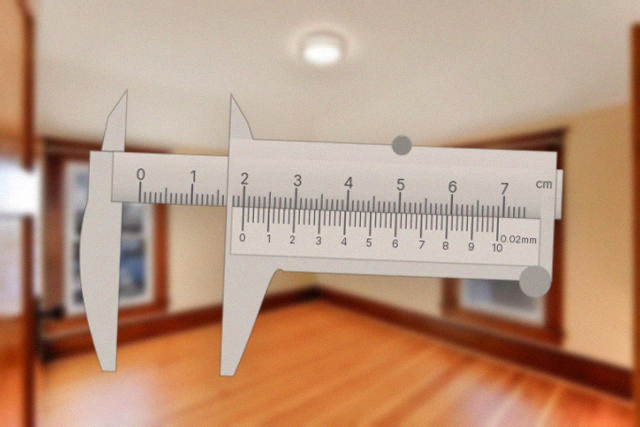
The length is 20.0,mm
